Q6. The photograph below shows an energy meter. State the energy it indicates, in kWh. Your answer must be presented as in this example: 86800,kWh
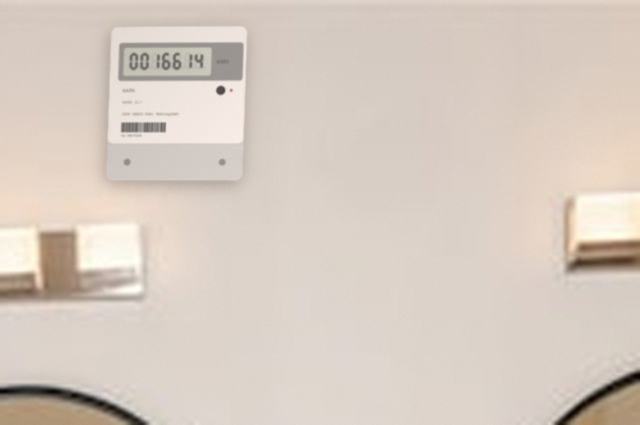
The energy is 16614,kWh
